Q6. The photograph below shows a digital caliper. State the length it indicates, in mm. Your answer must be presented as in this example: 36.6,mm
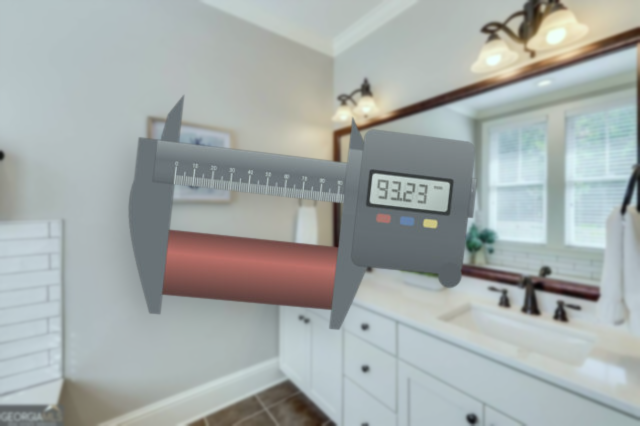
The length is 93.23,mm
